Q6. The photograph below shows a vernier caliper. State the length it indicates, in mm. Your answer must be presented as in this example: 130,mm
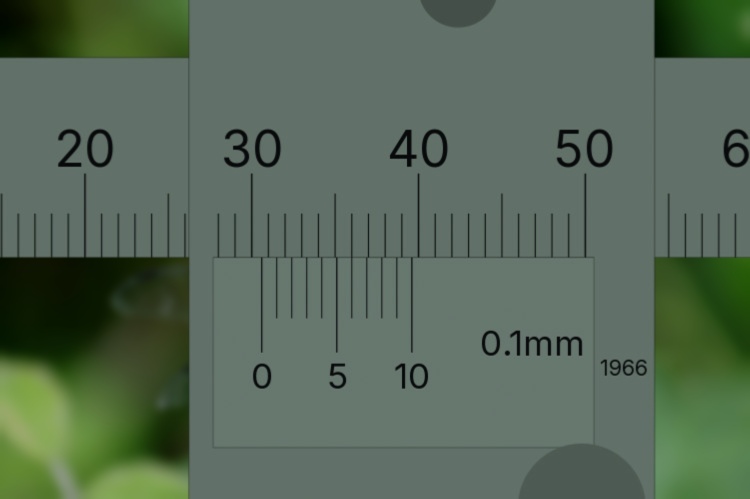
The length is 30.6,mm
